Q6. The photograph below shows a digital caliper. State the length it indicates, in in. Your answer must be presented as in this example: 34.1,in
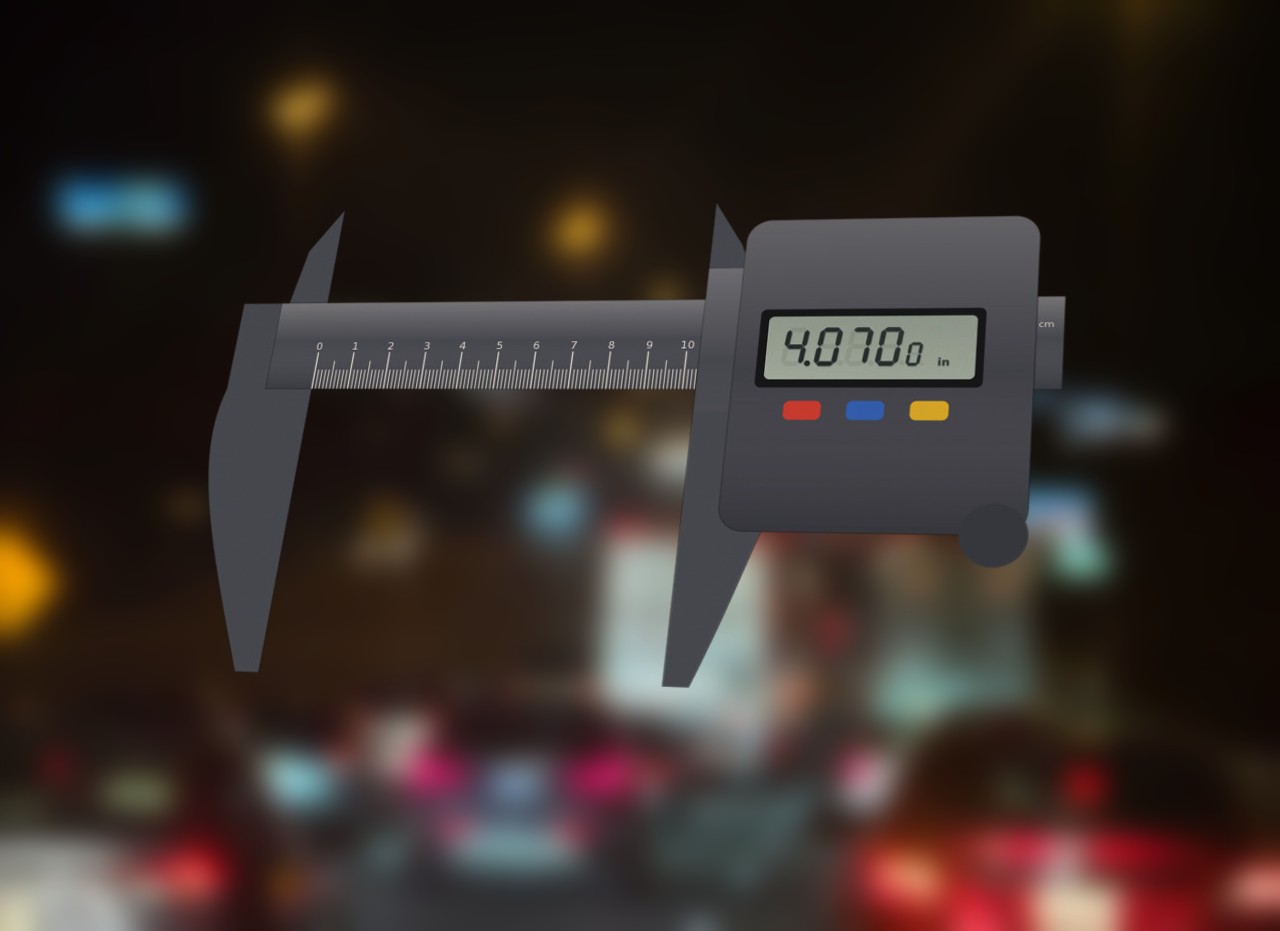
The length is 4.0700,in
